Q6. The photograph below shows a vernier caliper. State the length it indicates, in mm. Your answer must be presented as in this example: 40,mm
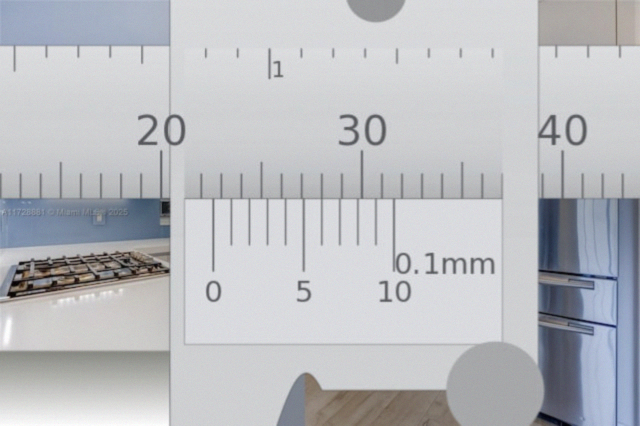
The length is 22.6,mm
